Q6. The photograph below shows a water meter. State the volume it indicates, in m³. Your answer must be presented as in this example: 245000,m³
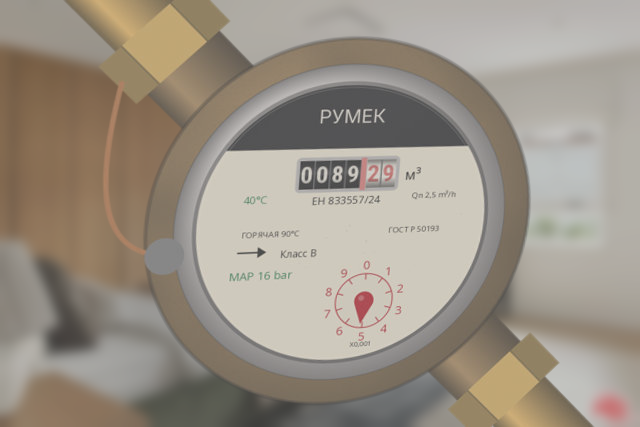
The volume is 89.295,m³
